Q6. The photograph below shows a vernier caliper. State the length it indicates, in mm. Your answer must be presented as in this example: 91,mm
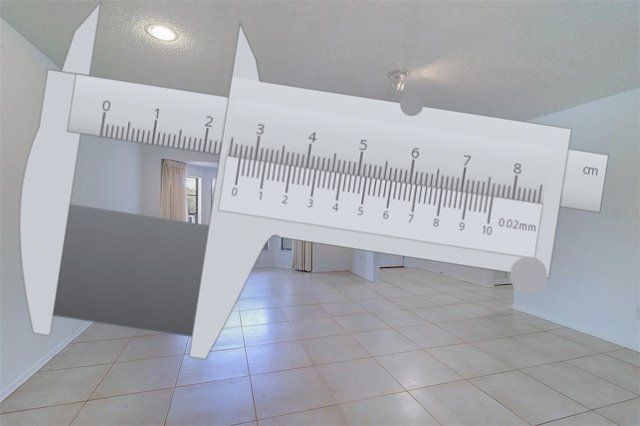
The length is 27.0,mm
